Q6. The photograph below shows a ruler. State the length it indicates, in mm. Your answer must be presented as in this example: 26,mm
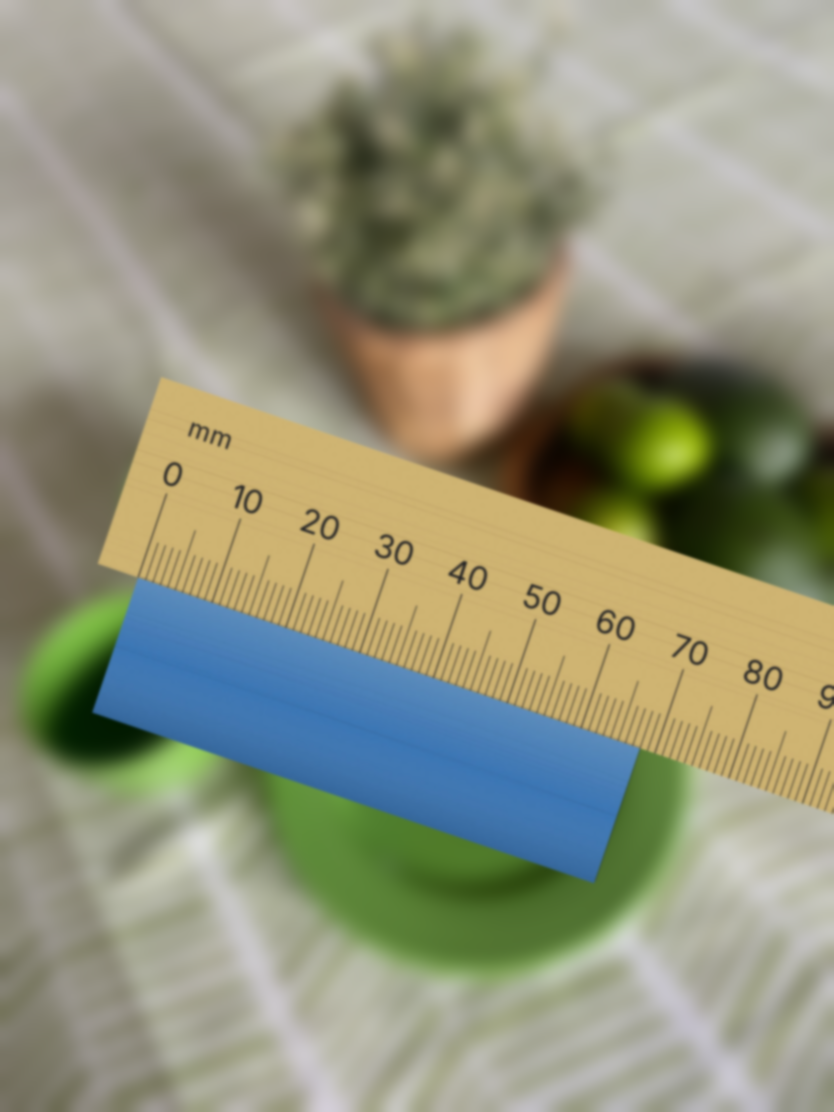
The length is 68,mm
